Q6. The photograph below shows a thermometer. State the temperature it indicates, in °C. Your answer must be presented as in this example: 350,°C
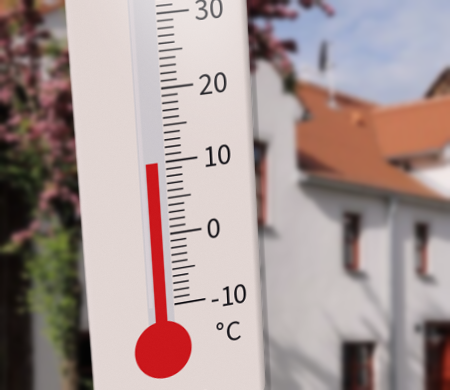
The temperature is 10,°C
